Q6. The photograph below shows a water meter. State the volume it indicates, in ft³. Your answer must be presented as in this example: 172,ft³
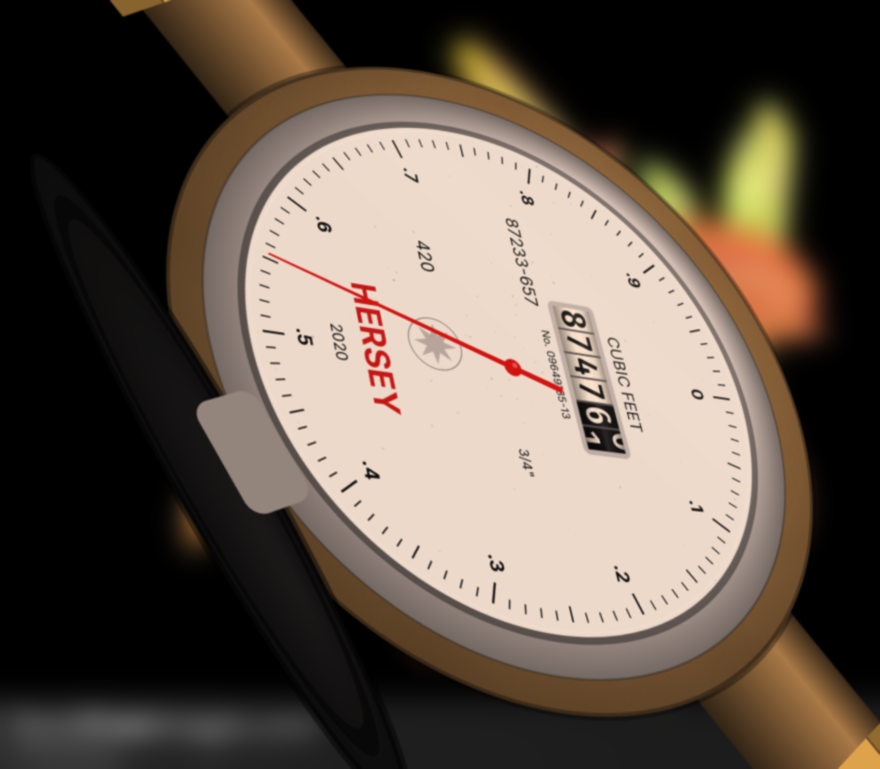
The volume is 874760.55,ft³
